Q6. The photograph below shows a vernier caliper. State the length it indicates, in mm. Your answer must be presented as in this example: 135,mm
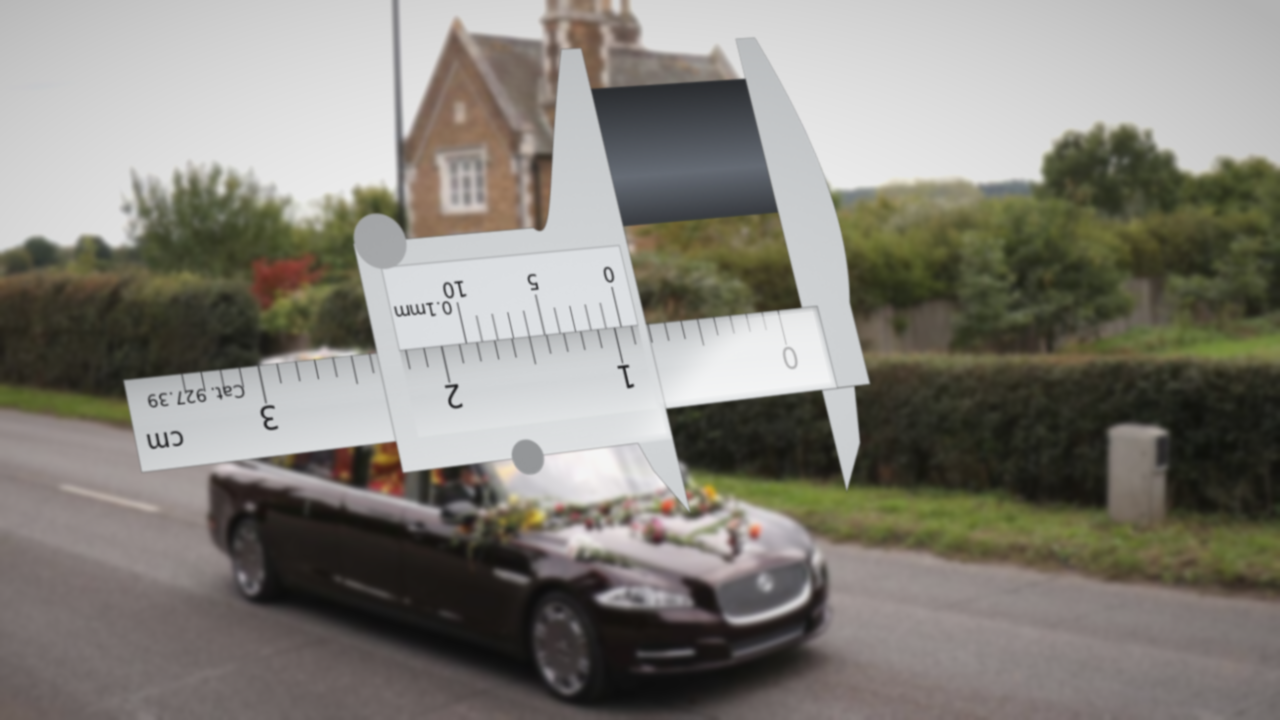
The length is 9.6,mm
